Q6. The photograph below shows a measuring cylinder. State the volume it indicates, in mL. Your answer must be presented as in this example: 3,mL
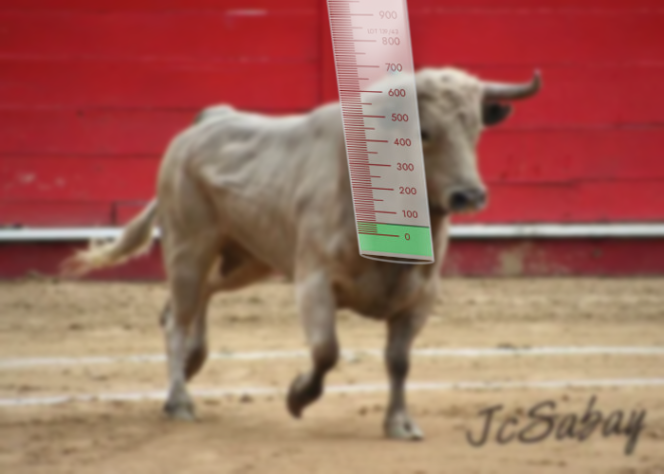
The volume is 50,mL
